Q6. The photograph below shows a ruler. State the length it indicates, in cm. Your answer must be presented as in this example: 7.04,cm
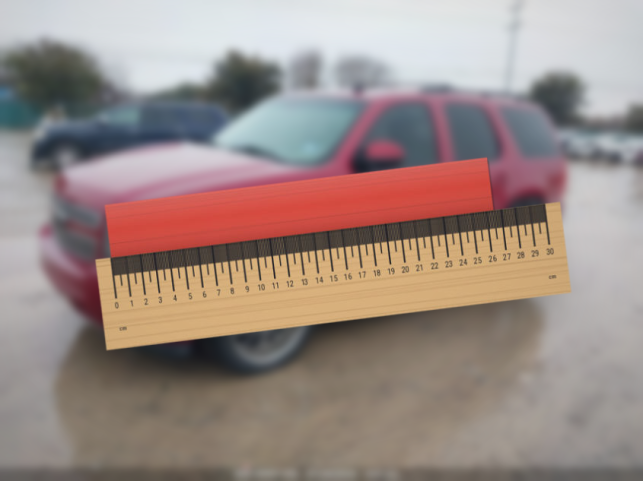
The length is 26.5,cm
